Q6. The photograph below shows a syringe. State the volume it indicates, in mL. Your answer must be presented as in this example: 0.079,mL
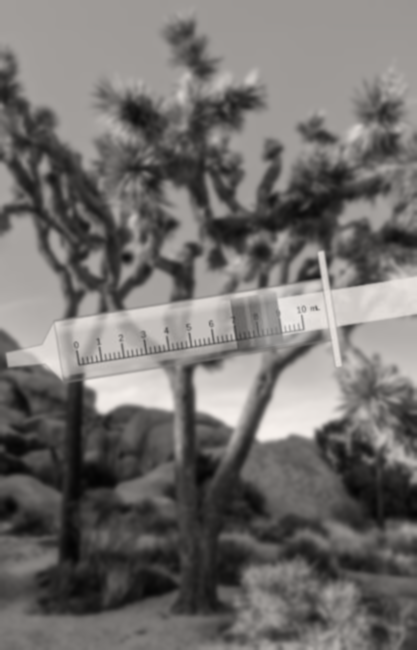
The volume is 7,mL
